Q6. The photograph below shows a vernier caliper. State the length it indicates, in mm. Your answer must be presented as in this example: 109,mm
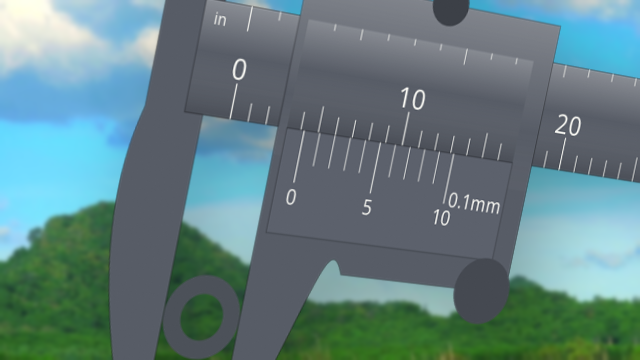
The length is 4.2,mm
